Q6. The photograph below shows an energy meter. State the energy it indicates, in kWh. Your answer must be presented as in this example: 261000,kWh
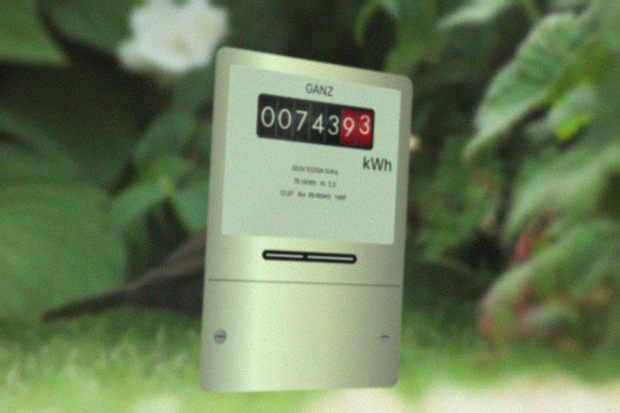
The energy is 743.93,kWh
